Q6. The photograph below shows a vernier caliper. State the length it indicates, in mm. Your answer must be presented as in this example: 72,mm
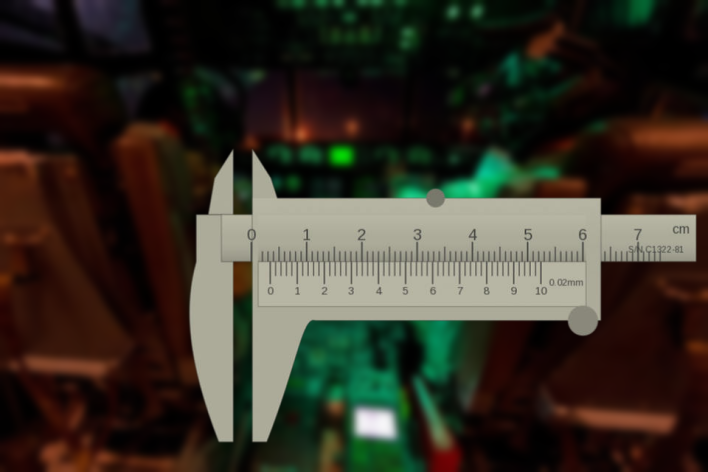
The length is 3.4,mm
